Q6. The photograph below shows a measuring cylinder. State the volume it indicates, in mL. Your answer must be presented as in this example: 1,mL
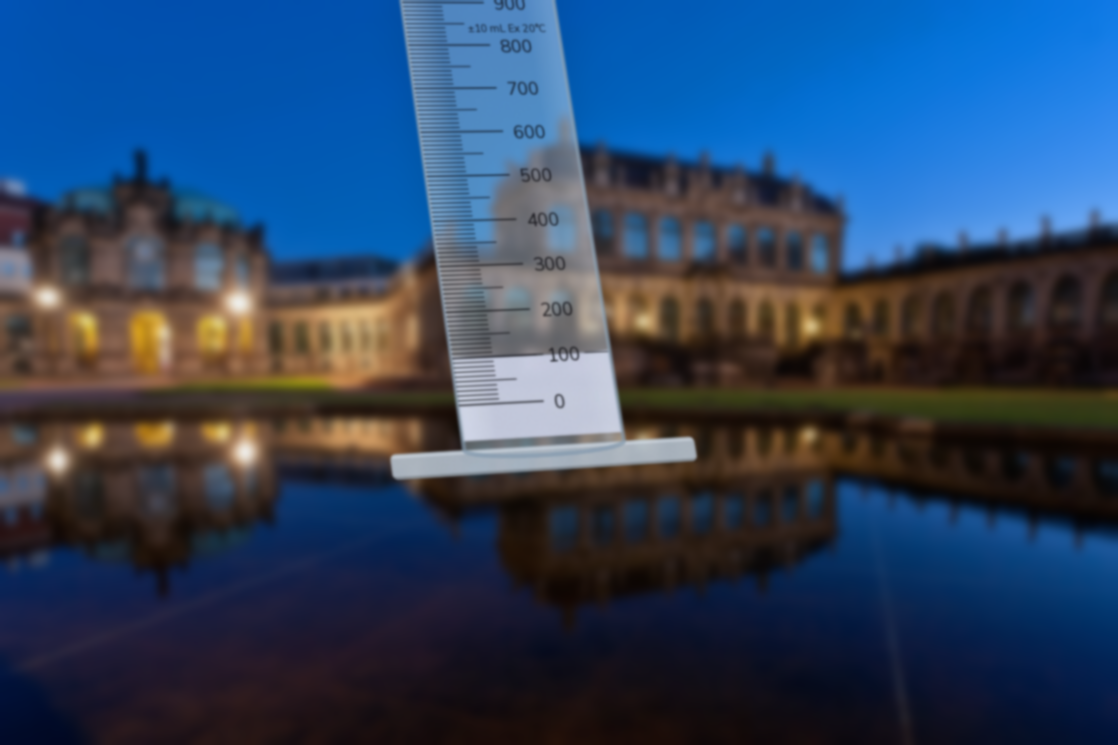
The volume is 100,mL
